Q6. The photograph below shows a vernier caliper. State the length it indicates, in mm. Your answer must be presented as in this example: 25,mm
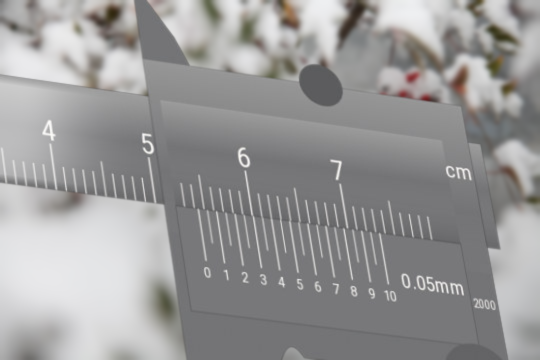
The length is 54.4,mm
